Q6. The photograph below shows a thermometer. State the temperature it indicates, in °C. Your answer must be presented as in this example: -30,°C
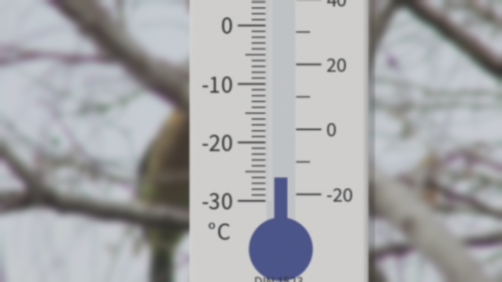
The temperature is -26,°C
